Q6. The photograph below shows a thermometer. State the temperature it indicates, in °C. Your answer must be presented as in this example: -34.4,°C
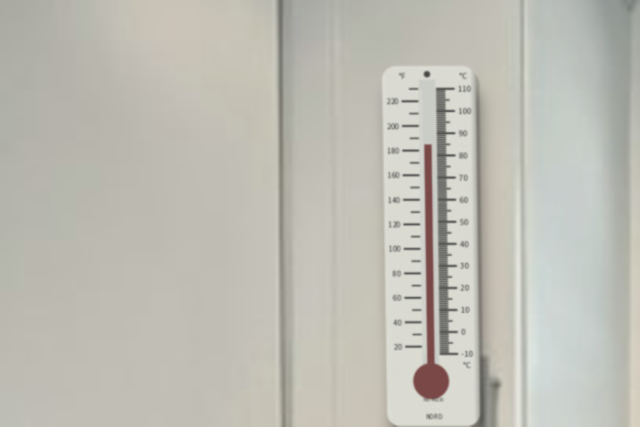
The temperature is 85,°C
